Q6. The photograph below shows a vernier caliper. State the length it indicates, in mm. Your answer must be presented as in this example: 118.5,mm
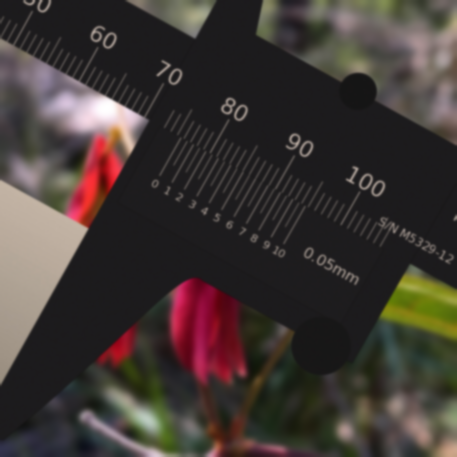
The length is 75.6,mm
